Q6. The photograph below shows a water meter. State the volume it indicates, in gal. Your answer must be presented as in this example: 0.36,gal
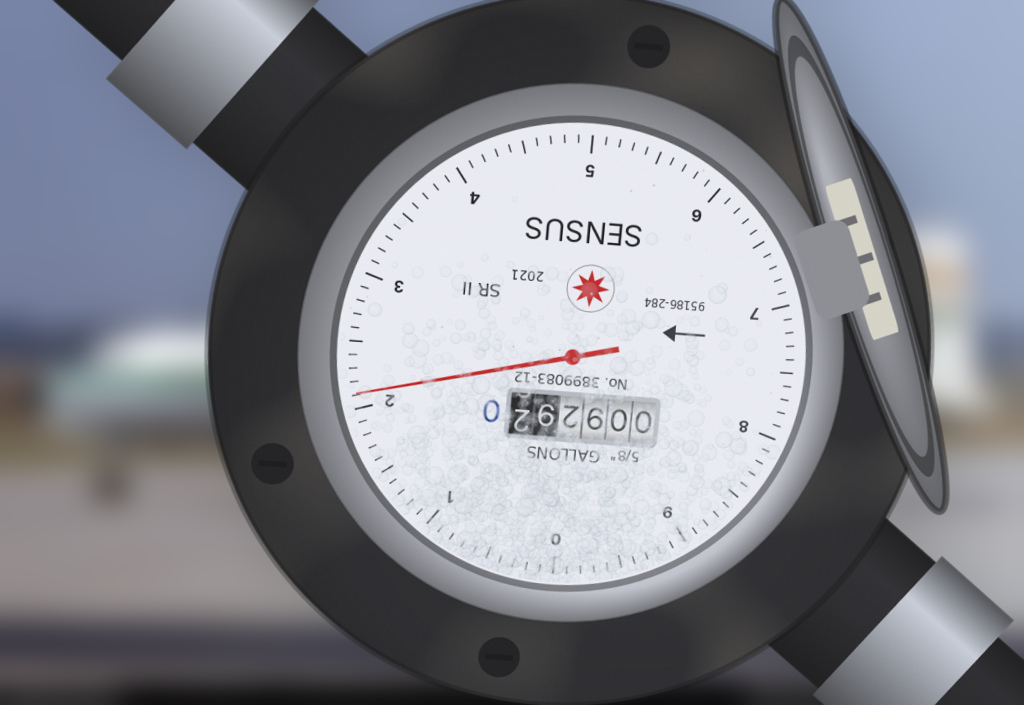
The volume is 92922.1,gal
